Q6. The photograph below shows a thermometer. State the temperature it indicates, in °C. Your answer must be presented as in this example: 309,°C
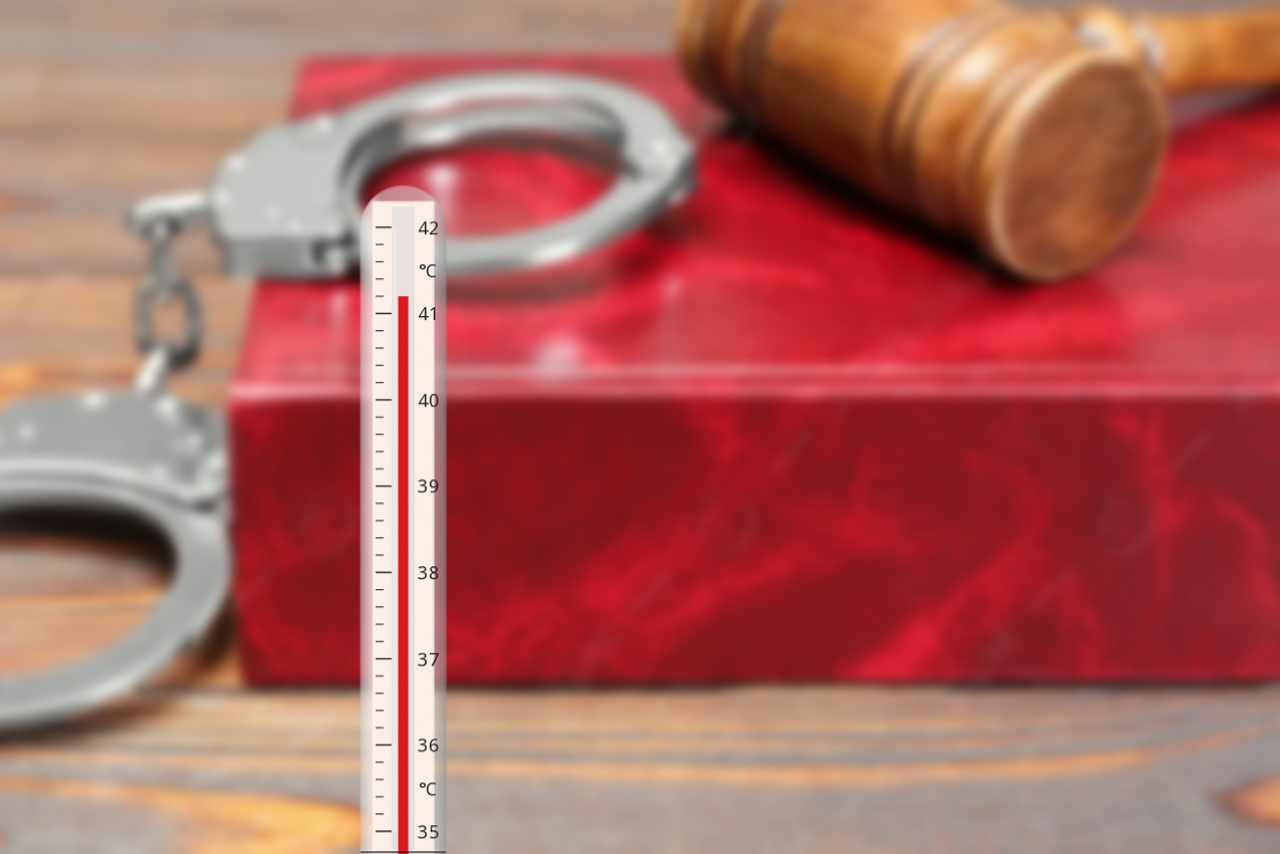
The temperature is 41.2,°C
